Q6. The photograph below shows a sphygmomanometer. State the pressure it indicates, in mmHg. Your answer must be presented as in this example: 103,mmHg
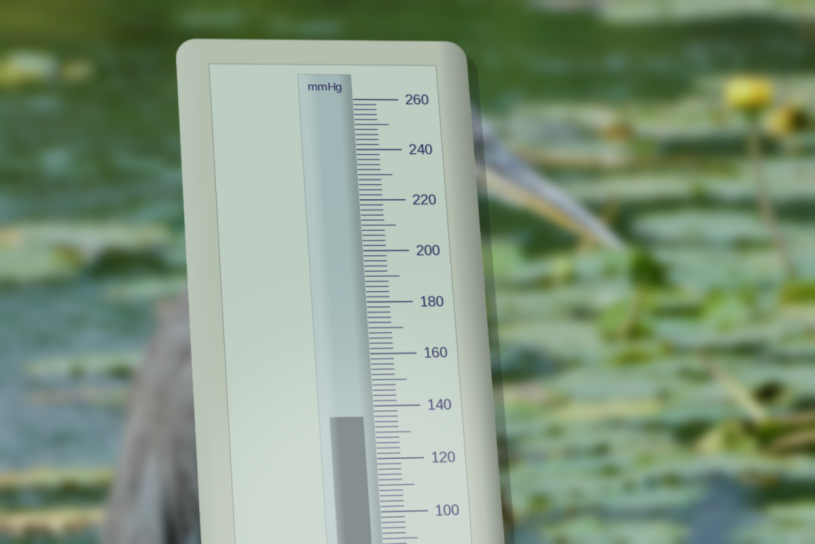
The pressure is 136,mmHg
